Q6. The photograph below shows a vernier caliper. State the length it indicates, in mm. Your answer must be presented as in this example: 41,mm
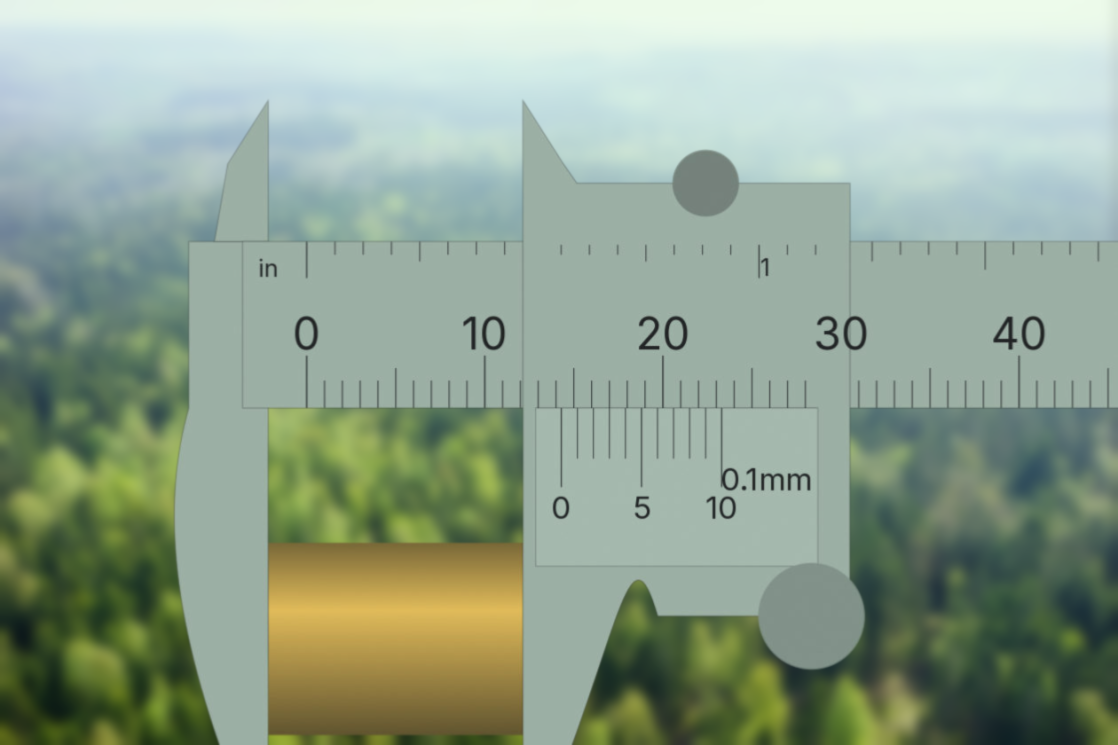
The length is 14.3,mm
